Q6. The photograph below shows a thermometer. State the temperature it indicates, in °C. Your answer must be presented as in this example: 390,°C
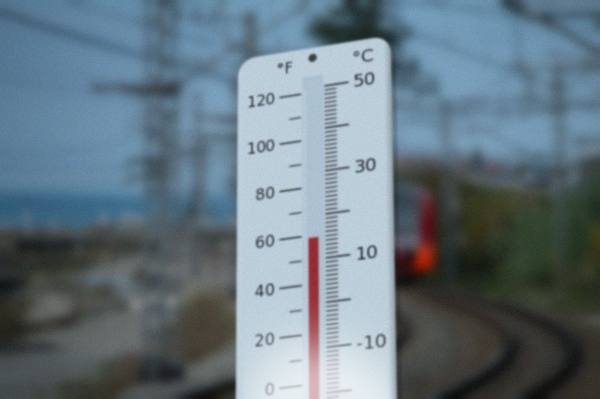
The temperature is 15,°C
